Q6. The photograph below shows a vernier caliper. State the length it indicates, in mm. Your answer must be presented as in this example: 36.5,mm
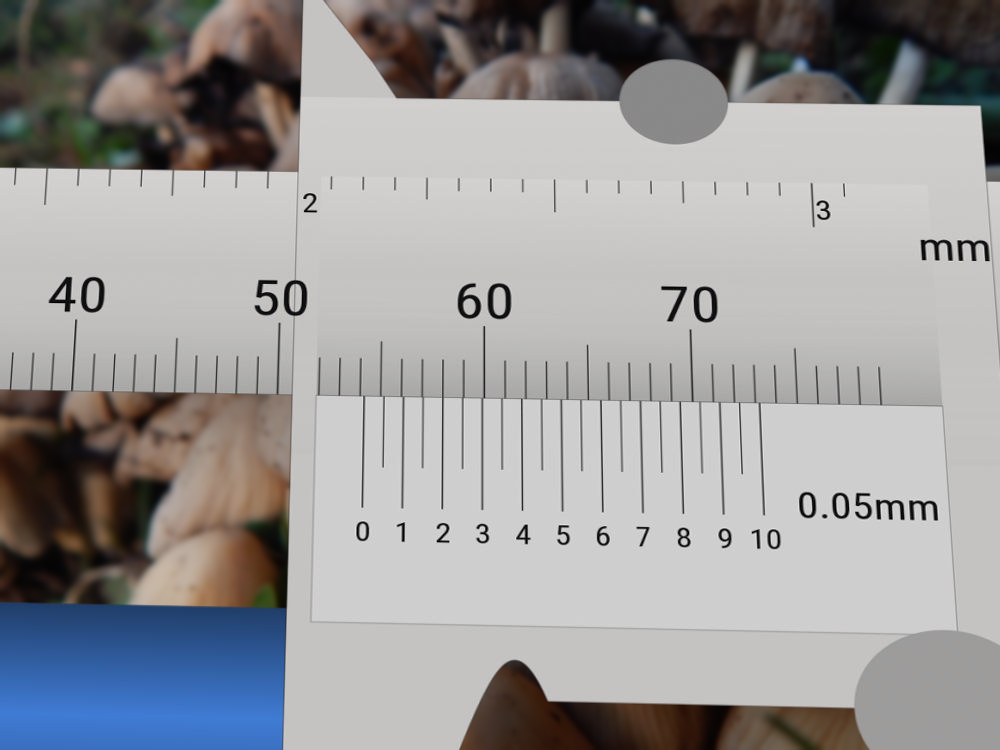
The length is 54.2,mm
